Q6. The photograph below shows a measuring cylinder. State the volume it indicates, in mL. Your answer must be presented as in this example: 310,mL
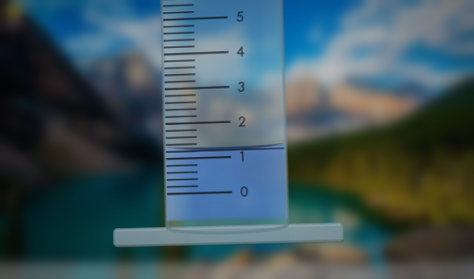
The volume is 1.2,mL
